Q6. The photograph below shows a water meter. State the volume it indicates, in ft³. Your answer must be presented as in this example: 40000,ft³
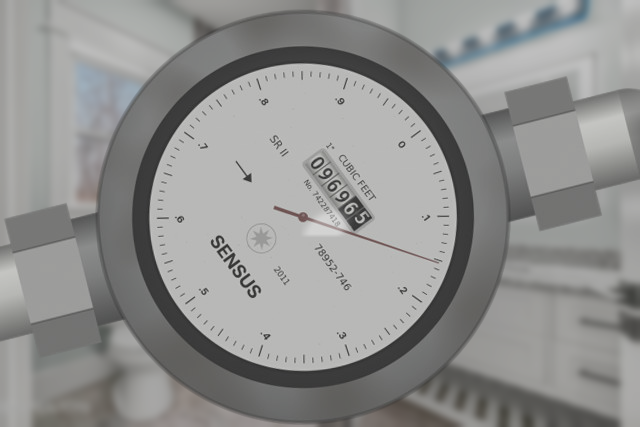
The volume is 96965.15,ft³
